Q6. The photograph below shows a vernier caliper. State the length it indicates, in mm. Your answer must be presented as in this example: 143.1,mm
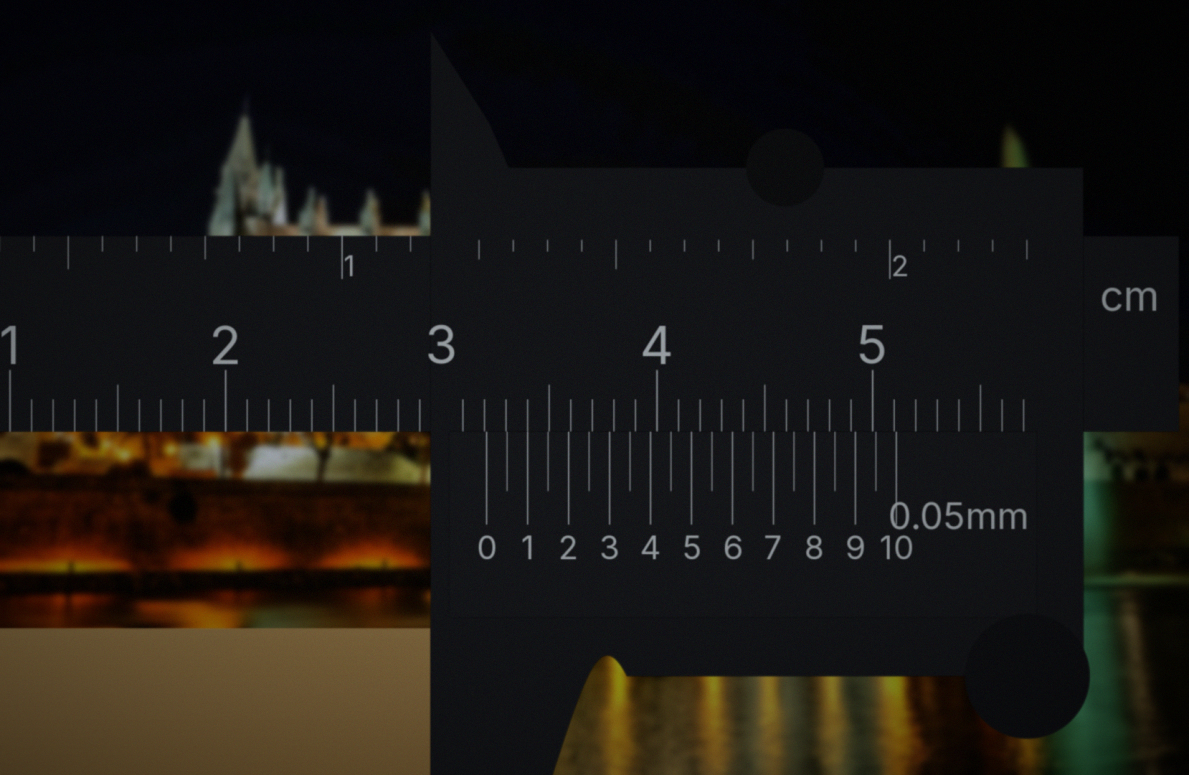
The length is 32.1,mm
